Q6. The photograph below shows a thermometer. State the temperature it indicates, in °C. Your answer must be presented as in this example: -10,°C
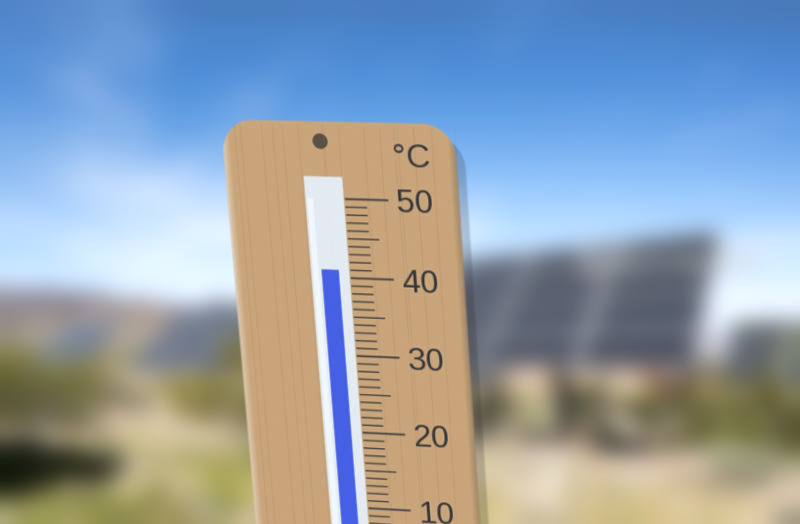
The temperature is 41,°C
